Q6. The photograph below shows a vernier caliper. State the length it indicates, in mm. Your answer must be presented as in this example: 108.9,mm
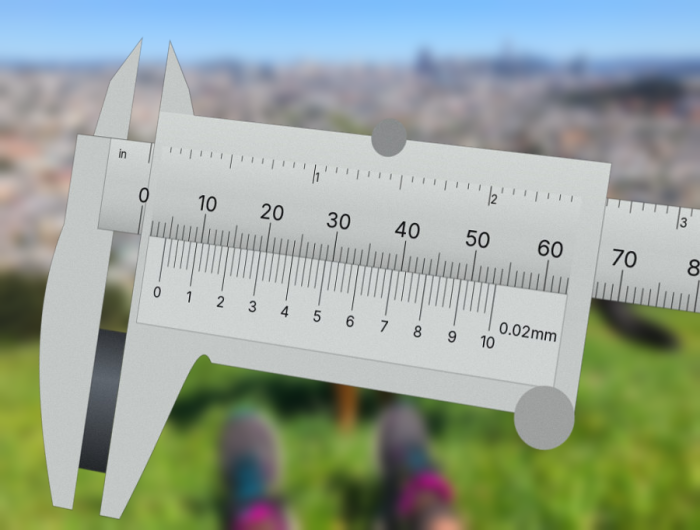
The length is 4.4,mm
